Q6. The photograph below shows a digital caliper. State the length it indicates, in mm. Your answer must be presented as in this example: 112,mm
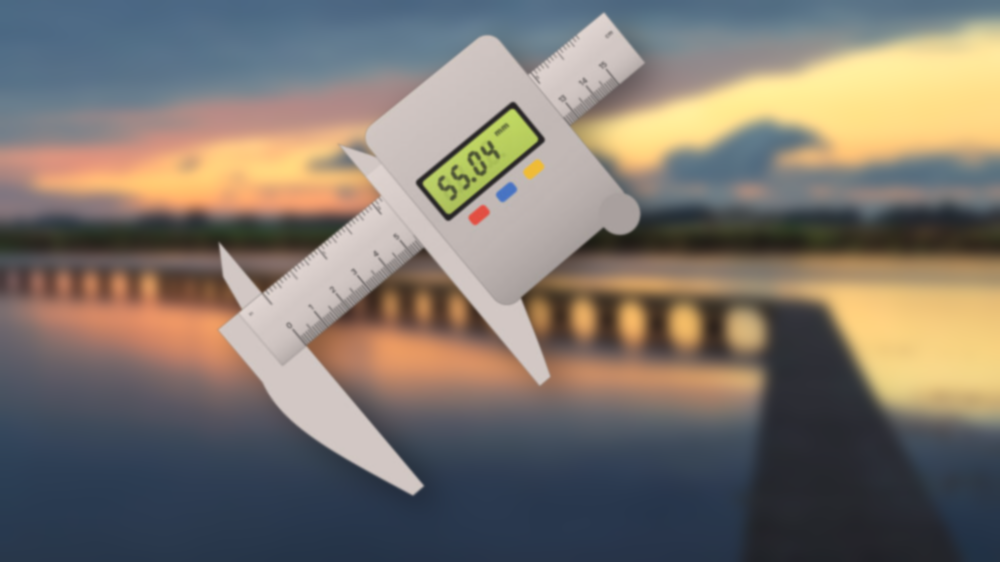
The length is 55.04,mm
